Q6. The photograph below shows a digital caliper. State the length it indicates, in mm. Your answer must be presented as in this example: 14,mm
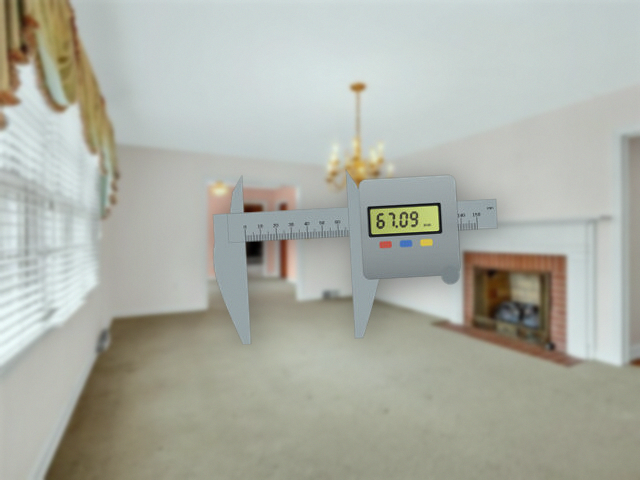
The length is 67.09,mm
